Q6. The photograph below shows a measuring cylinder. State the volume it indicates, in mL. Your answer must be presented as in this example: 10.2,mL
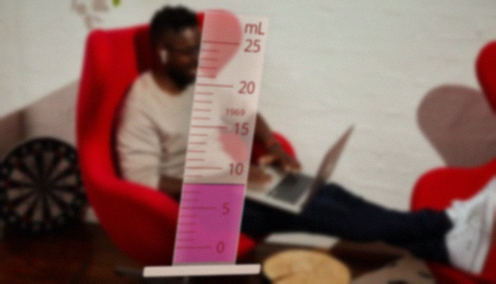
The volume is 8,mL
